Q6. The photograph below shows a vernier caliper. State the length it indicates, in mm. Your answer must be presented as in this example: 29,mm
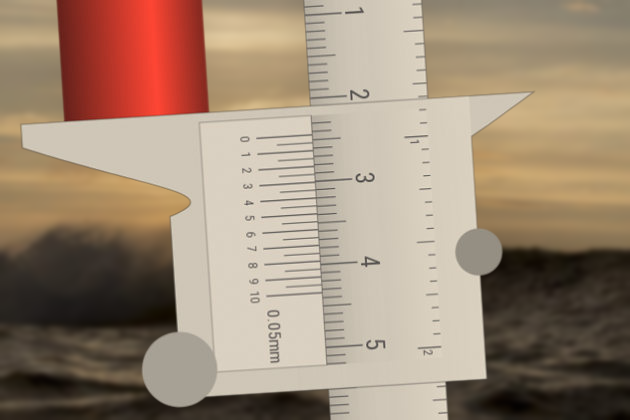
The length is 24.4,mm
